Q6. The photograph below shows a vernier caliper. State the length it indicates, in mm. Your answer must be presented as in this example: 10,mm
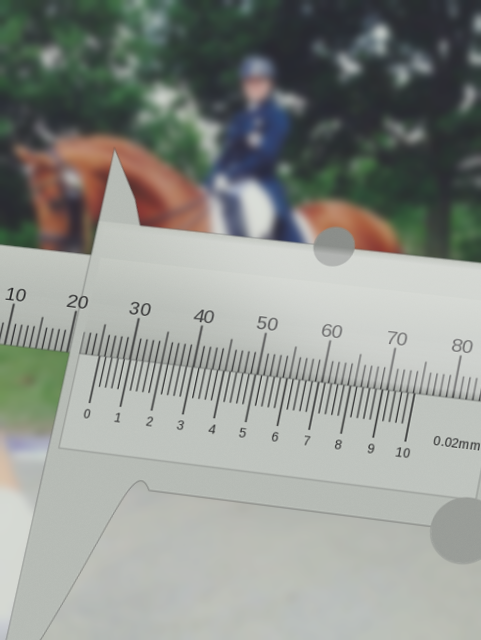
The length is 25.2,mm
